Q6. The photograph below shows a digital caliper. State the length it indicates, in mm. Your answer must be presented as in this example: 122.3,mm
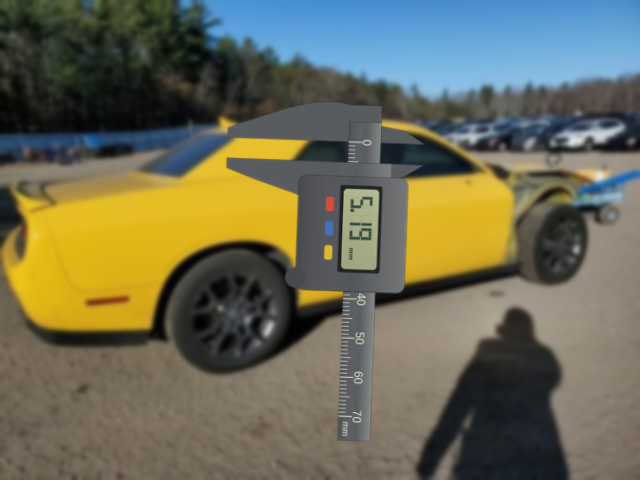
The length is 5.19,mm
